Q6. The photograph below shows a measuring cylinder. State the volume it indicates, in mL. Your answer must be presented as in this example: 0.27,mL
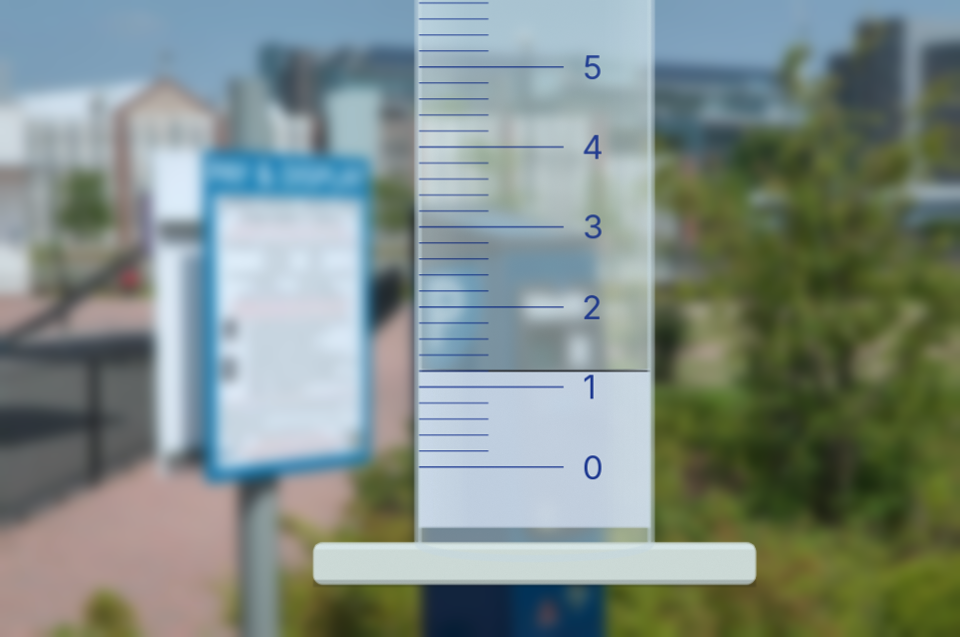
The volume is 1.2,mL
